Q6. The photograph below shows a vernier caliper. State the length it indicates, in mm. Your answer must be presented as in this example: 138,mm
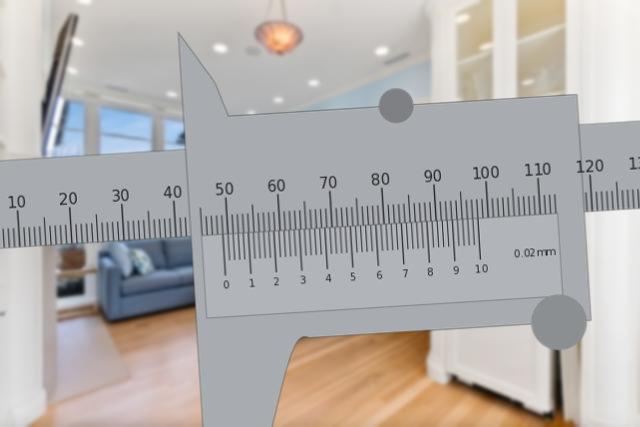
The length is 49.0,mm
